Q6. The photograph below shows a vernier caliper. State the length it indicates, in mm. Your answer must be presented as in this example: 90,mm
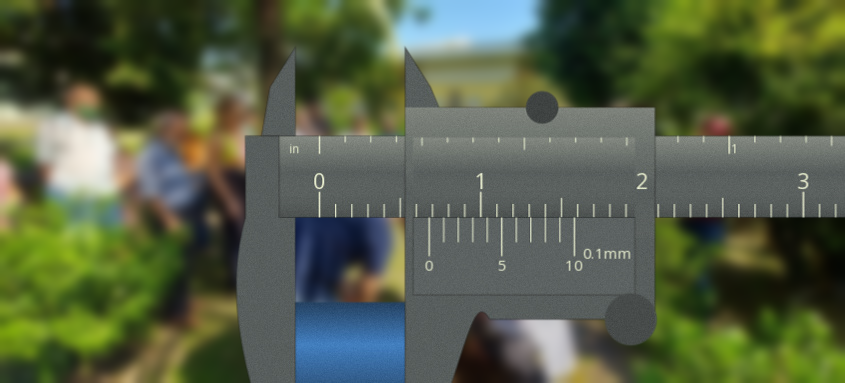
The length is 6.8,mm
